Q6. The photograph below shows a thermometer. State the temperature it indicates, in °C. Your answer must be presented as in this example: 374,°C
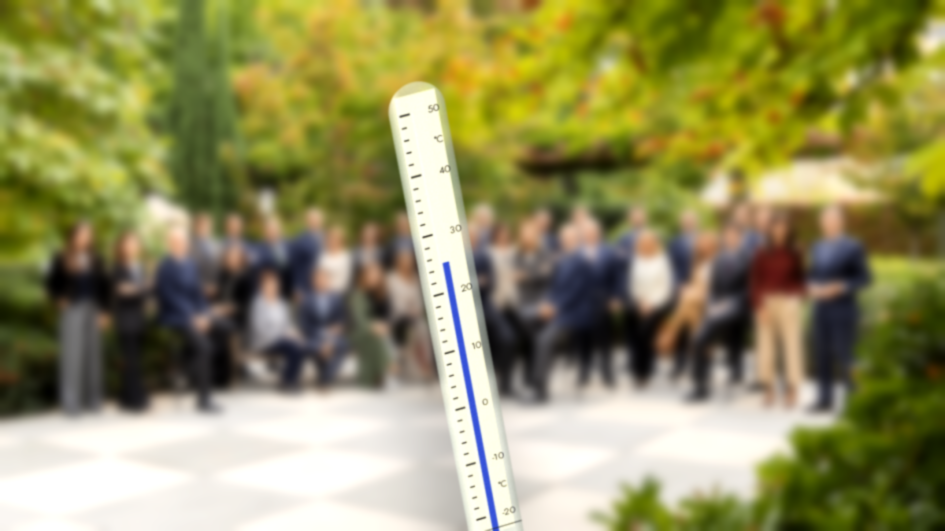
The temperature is 25,°C
